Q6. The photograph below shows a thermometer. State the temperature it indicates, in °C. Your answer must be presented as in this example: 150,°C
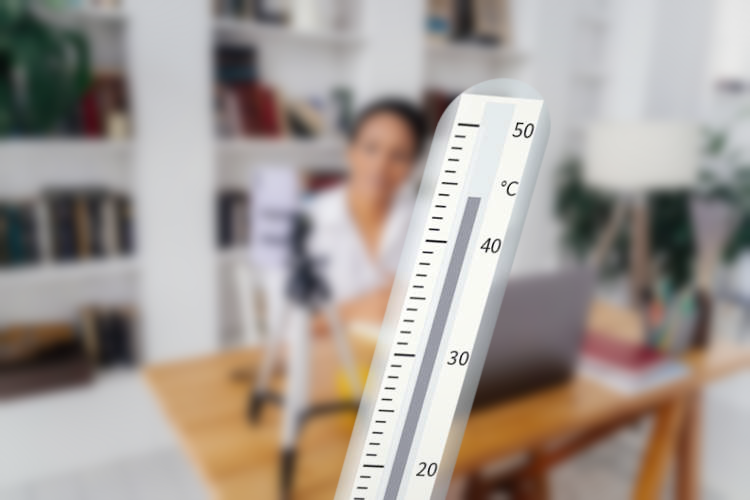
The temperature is 44,°C
